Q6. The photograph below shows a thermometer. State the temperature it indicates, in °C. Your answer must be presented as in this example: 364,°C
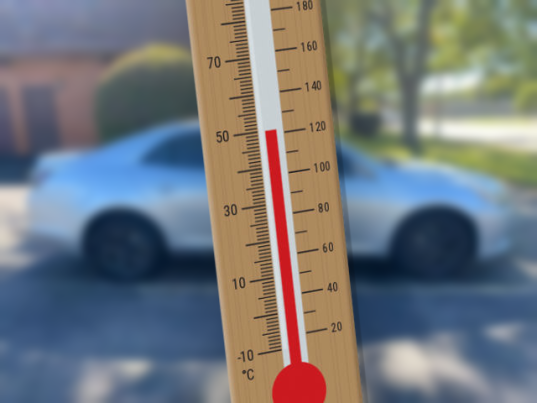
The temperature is 50,°C
